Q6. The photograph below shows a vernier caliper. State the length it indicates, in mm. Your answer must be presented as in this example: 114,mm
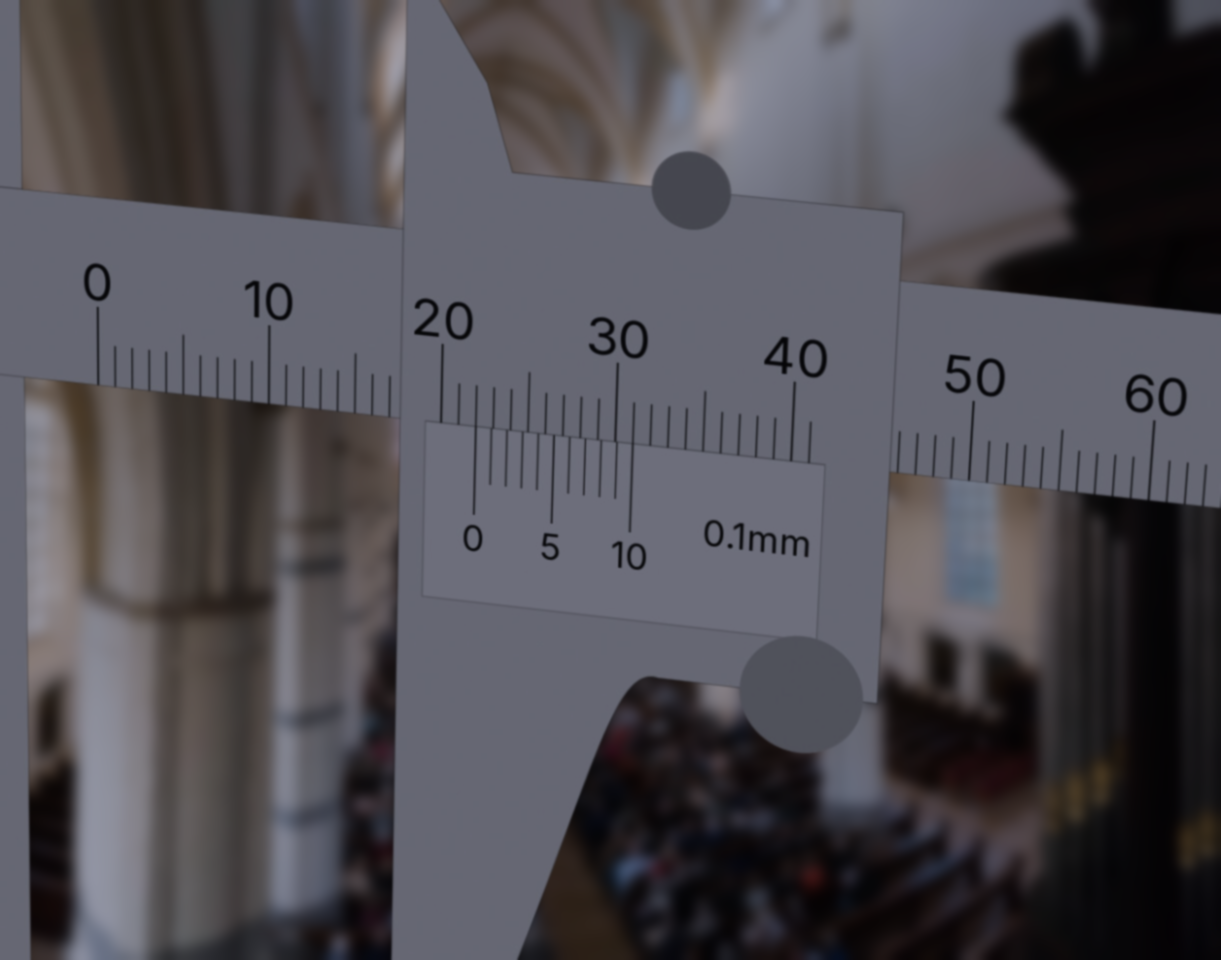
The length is 22.0,mm
